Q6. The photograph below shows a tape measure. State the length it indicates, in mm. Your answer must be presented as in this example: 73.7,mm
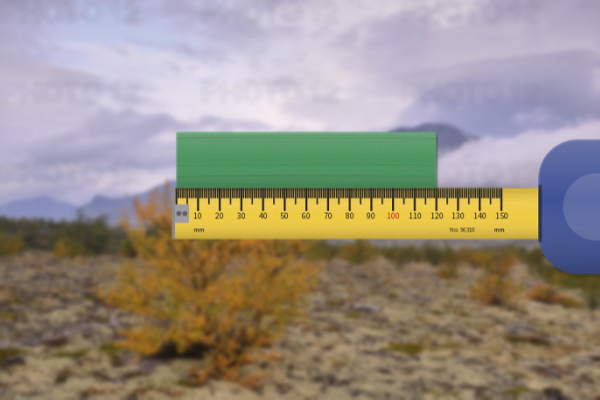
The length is 120,mm
